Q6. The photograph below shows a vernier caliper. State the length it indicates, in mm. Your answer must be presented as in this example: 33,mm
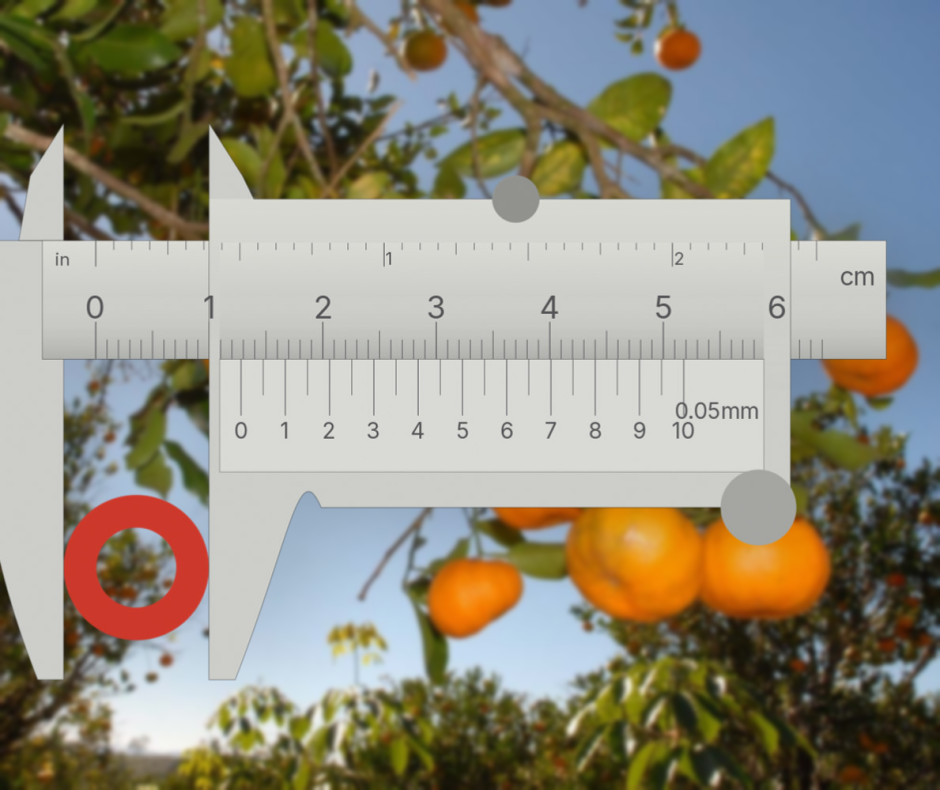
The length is 12.8,mm
